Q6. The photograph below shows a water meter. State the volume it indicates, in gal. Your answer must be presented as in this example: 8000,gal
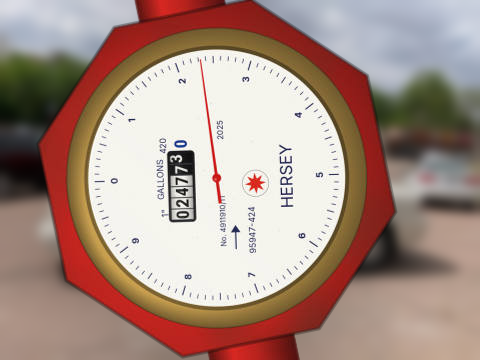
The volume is 247732.3,gal
